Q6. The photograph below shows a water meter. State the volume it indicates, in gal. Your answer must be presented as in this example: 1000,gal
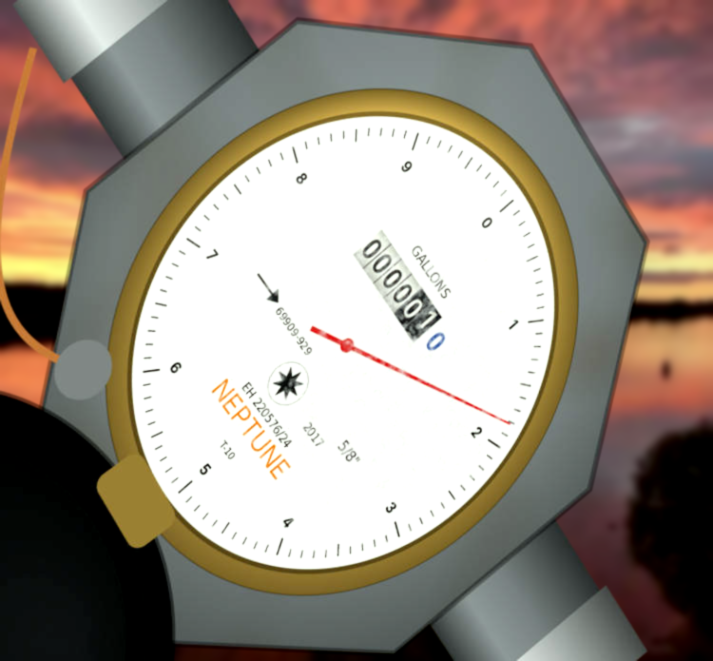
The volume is 11.8,gal
